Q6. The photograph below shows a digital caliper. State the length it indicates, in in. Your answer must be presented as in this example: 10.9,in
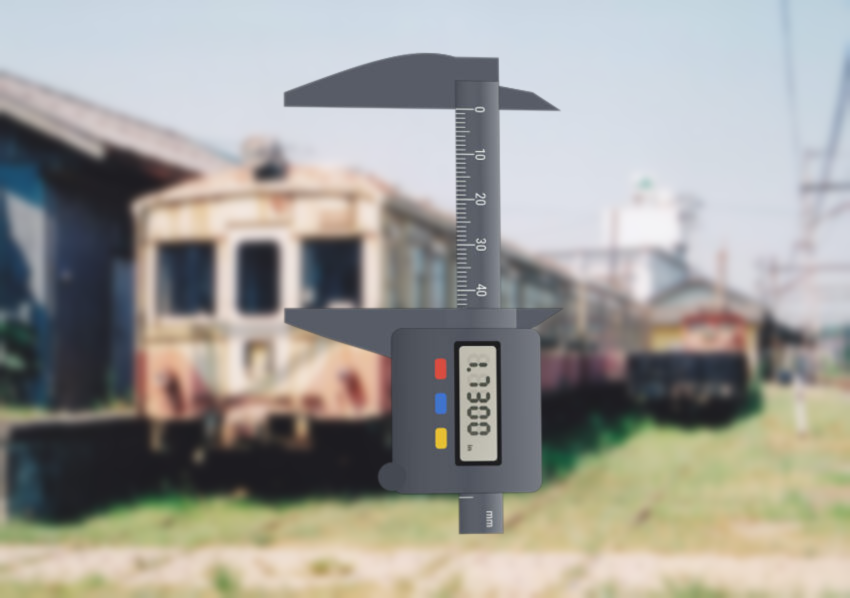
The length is 1.7300,in
